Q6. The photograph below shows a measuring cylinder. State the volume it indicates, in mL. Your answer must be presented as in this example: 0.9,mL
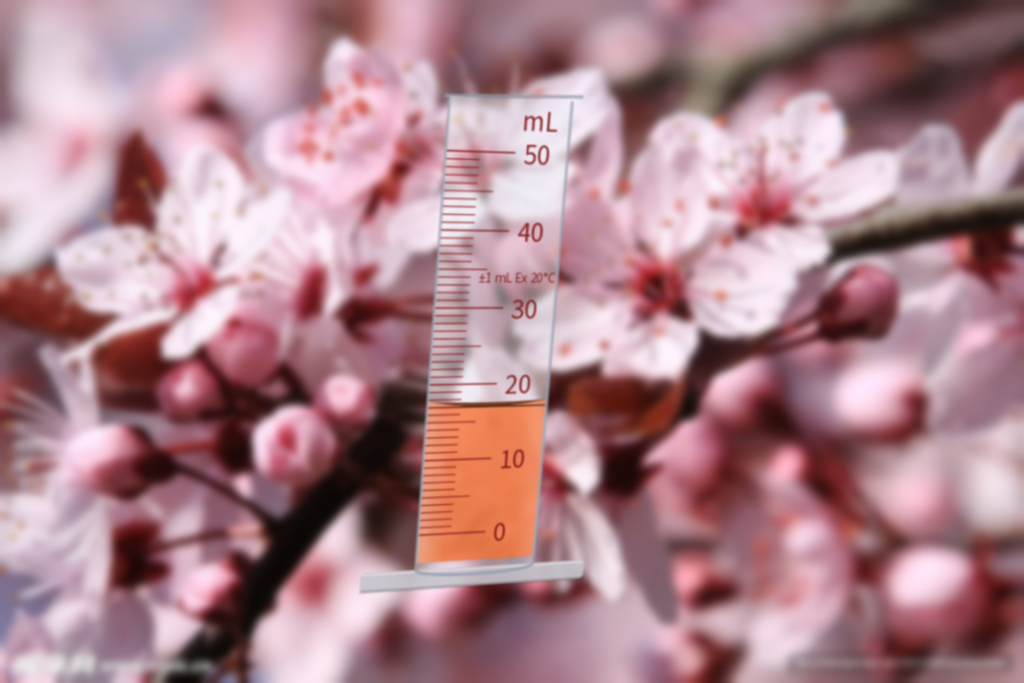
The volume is 17,mL
